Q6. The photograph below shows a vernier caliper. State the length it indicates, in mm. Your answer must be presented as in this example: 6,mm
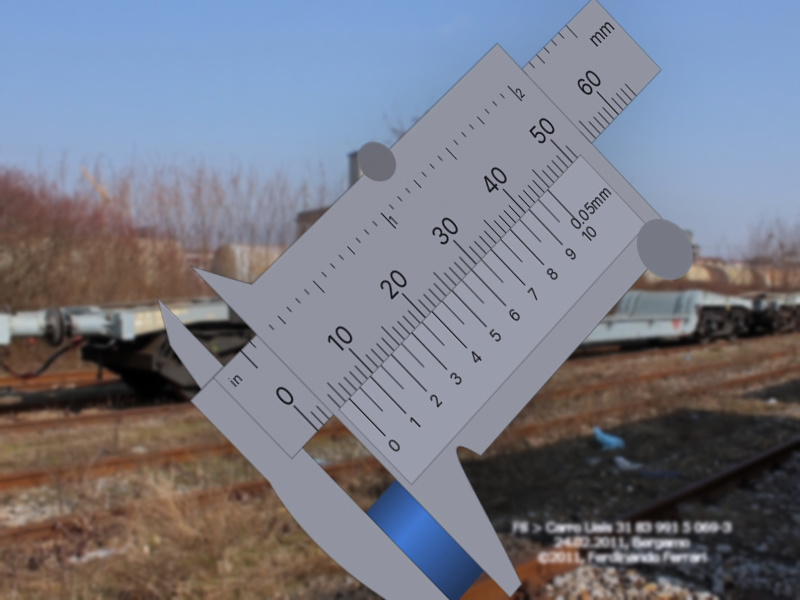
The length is 5.6,mm
